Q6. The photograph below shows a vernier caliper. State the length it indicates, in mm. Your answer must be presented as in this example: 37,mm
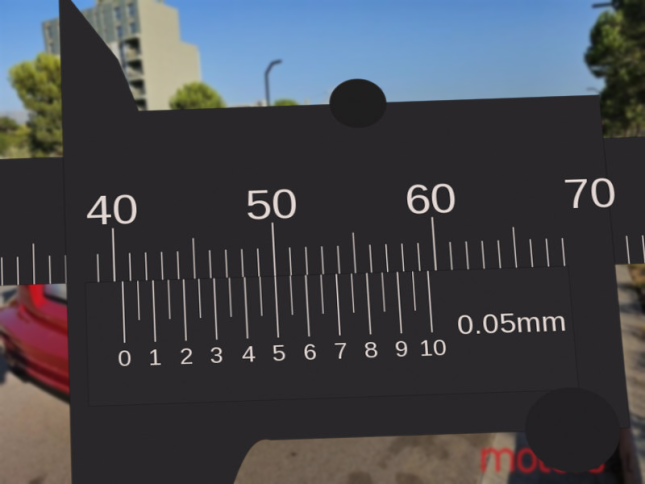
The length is 40.5,mm
